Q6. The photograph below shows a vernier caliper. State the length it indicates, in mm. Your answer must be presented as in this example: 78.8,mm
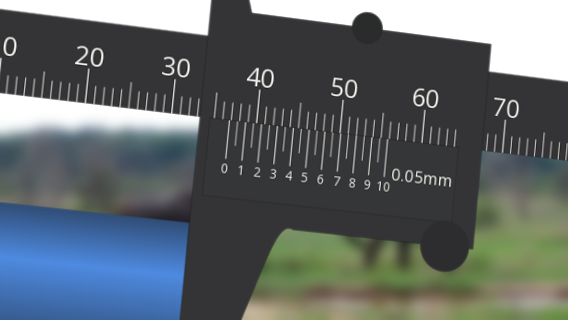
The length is 36.8,mm
